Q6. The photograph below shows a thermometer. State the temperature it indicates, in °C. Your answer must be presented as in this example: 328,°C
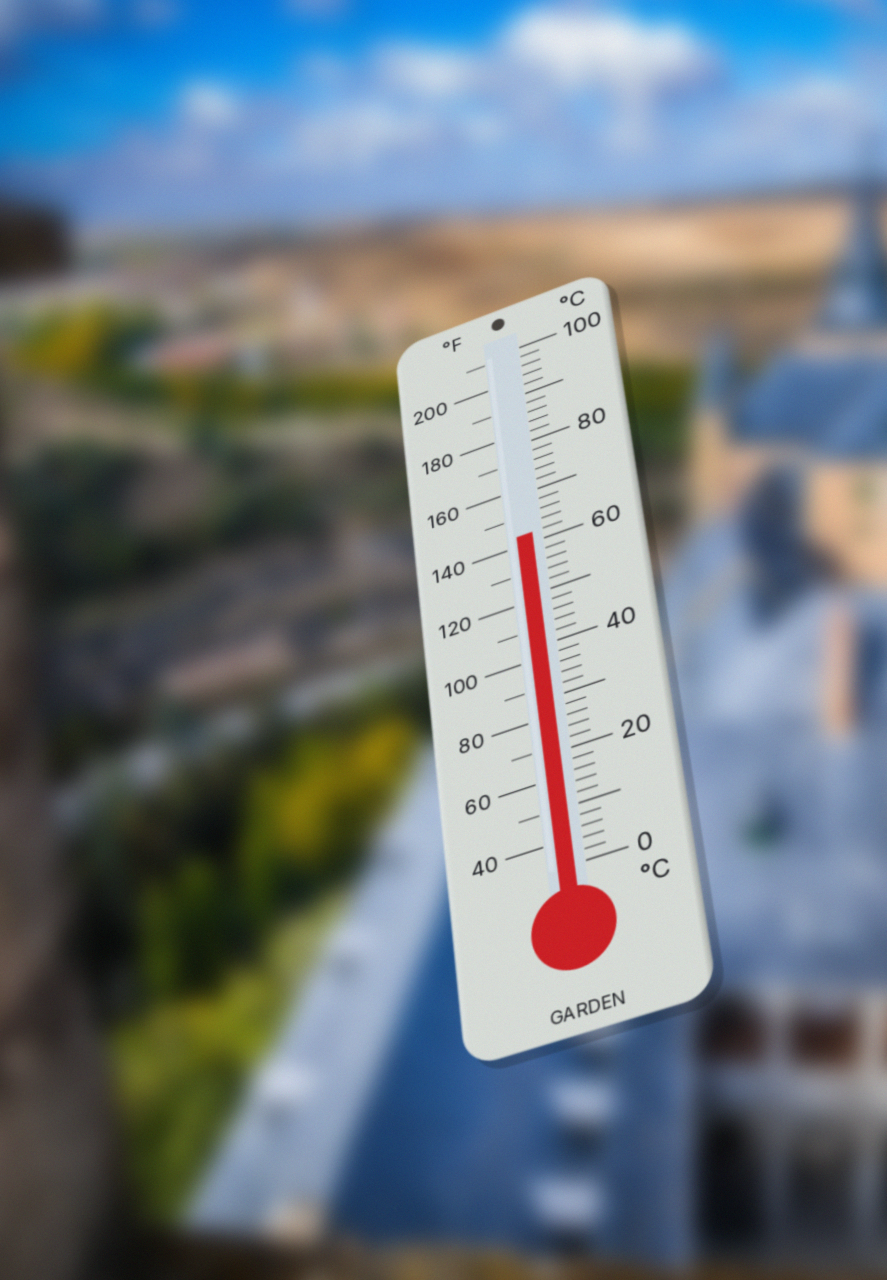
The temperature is 62,°C
